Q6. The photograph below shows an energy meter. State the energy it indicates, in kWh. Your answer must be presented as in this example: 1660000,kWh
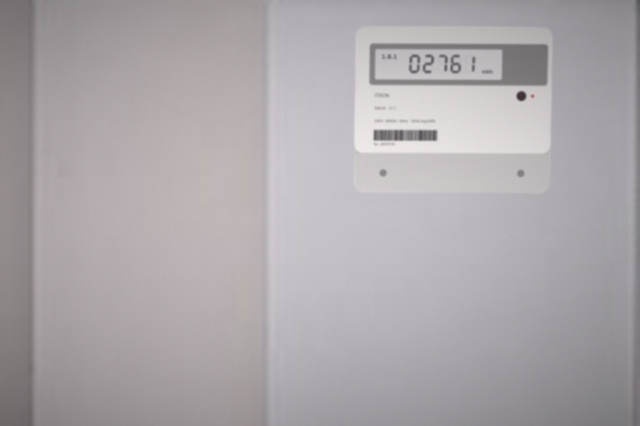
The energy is 2761,kWh
